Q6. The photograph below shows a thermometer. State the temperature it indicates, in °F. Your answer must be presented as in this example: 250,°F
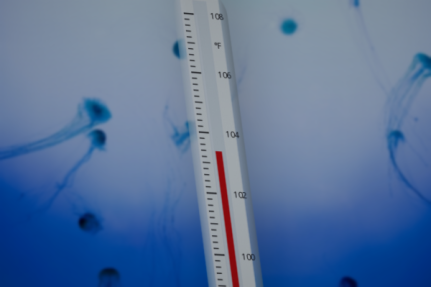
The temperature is 103.4,°F
